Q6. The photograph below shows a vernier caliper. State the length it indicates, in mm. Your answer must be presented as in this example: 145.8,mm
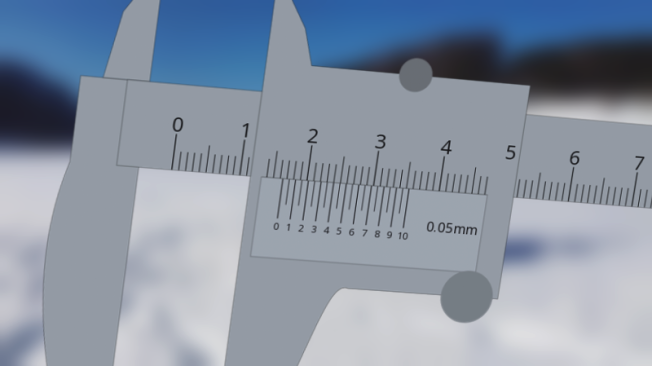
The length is 16.4,mm
